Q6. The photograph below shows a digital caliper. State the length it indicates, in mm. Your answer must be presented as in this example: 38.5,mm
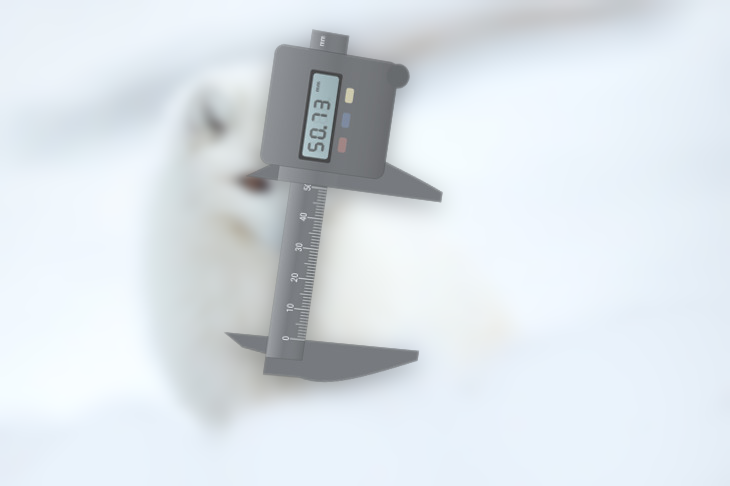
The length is 50.73,mm
